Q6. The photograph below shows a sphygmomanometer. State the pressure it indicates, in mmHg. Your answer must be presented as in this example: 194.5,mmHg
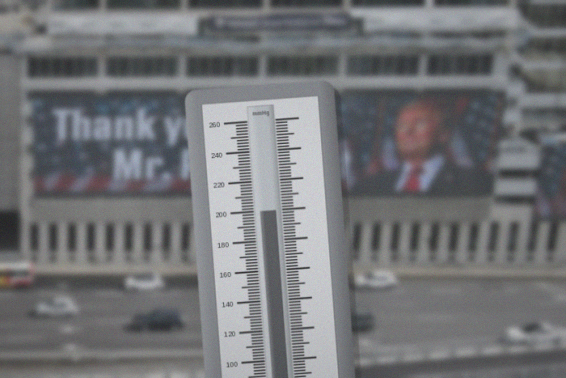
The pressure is 200,mmHg
